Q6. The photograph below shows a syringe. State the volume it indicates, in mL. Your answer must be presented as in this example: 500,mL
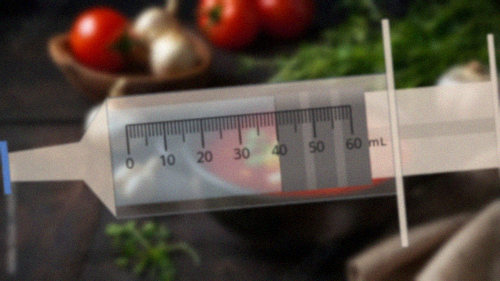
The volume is 40,mL
